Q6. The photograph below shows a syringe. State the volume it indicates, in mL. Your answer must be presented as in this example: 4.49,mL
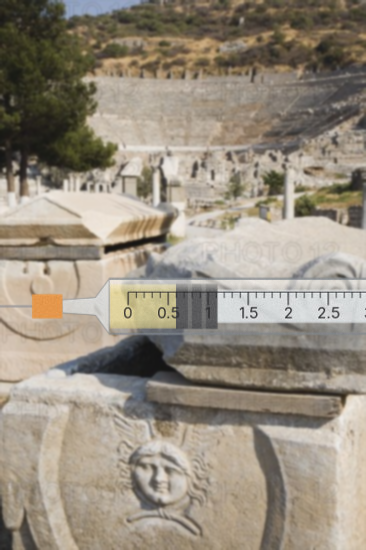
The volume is 0.6,mL
